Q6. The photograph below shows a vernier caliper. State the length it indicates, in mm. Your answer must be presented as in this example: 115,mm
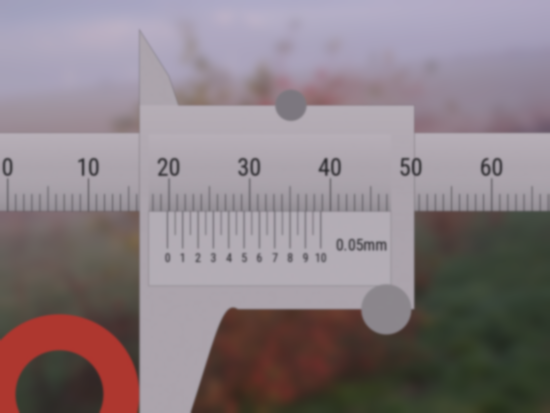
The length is 19.8,mm
